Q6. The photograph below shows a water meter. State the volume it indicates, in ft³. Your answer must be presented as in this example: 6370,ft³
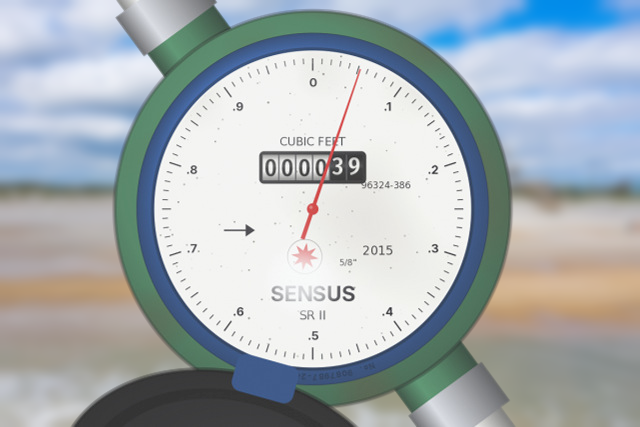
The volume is 39.05,ft³
